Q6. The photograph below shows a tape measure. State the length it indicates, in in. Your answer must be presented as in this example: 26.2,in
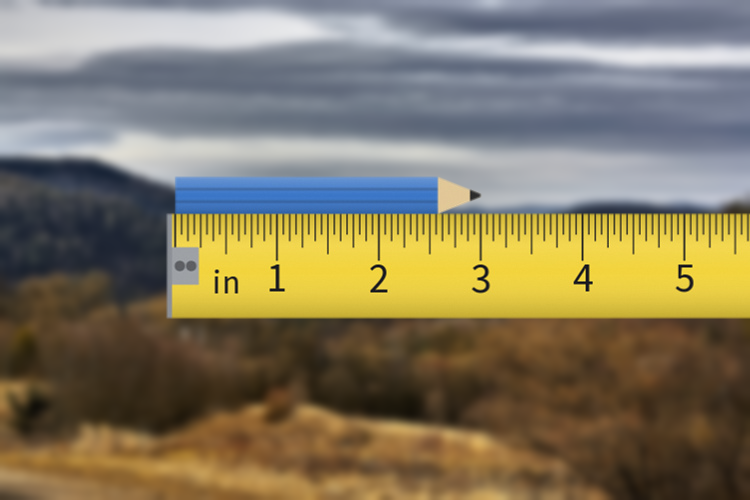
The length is 3,in
